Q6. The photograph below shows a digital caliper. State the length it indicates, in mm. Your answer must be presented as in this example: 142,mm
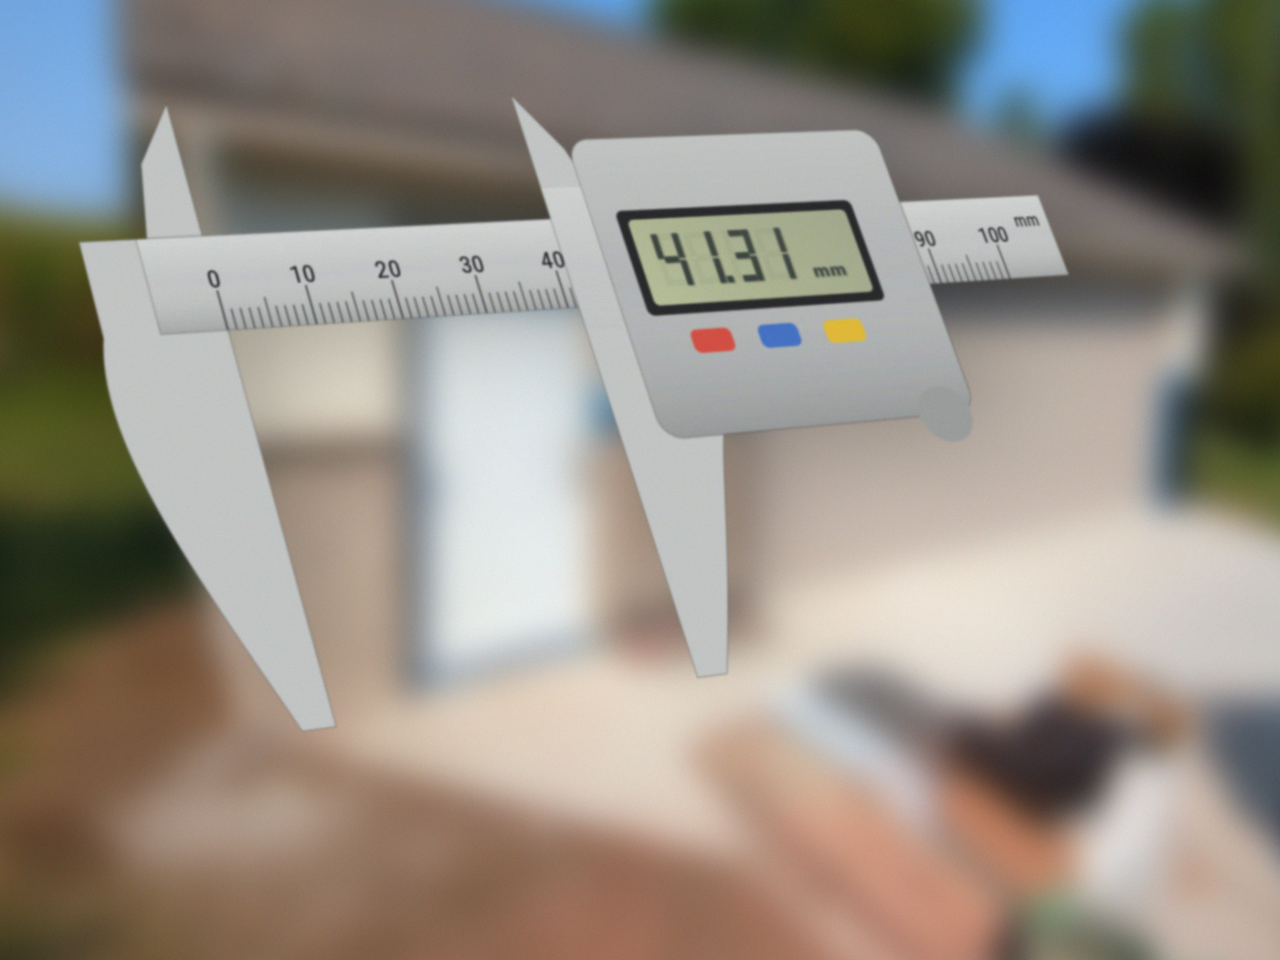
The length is 41.31,mm
